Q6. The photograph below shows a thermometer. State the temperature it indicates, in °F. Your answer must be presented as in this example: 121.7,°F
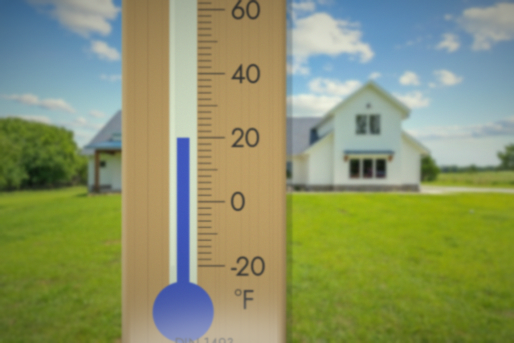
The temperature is 20,°F
